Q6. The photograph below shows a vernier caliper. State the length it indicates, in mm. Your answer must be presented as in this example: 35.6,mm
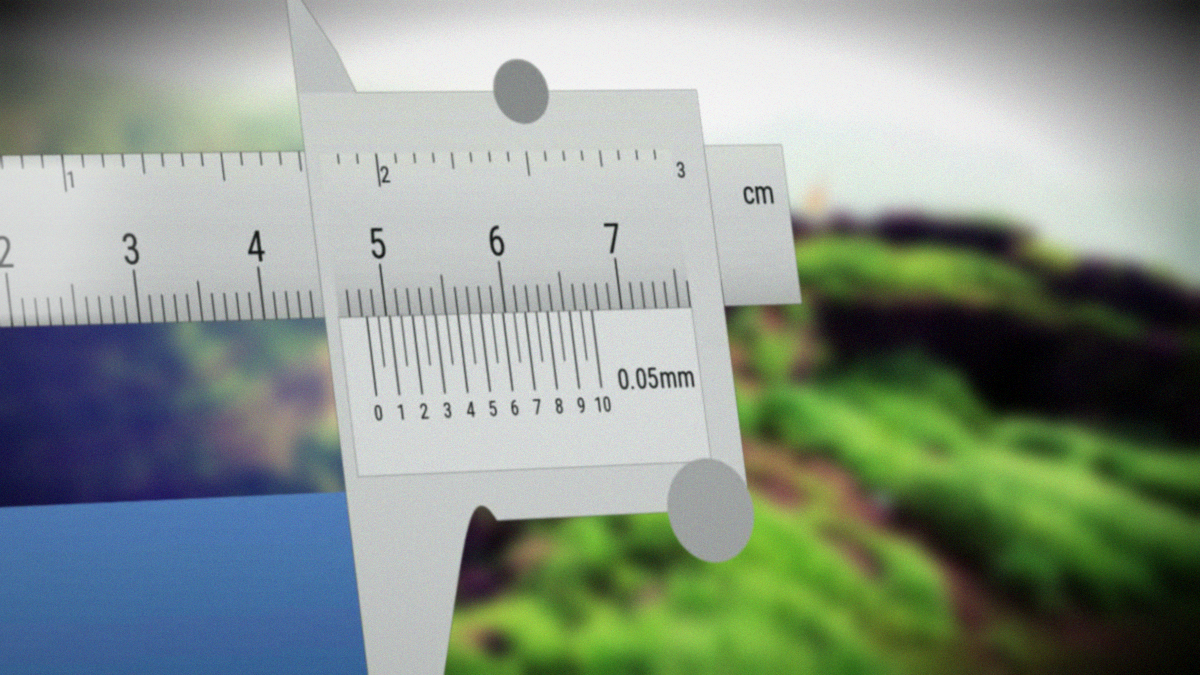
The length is 48.4,mm
